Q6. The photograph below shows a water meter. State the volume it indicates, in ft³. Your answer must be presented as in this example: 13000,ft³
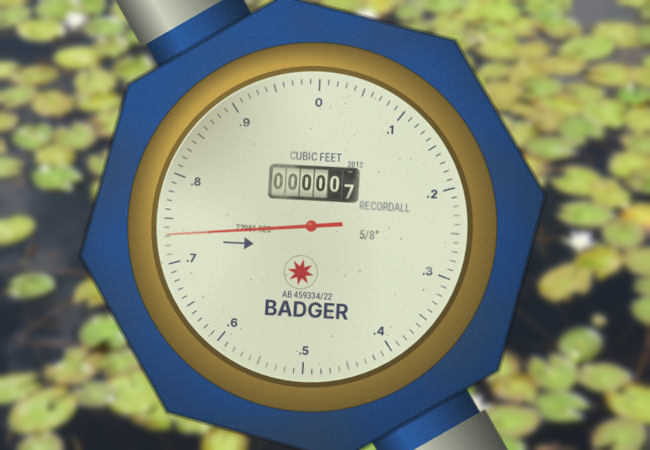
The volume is 6.73,ft³
